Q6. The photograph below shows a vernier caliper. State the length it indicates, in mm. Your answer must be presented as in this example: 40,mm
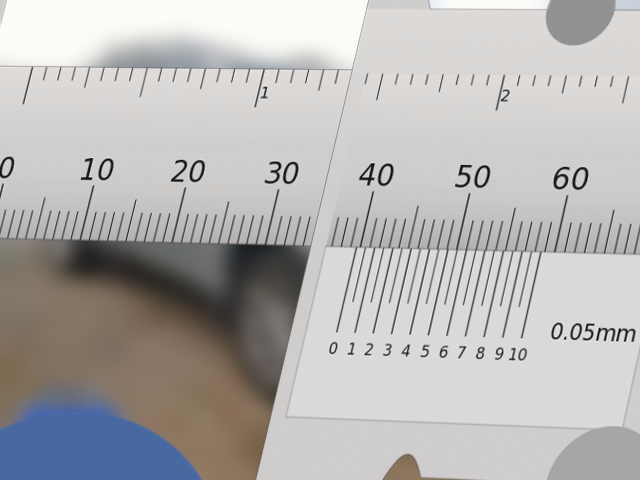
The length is 39.6,mm
